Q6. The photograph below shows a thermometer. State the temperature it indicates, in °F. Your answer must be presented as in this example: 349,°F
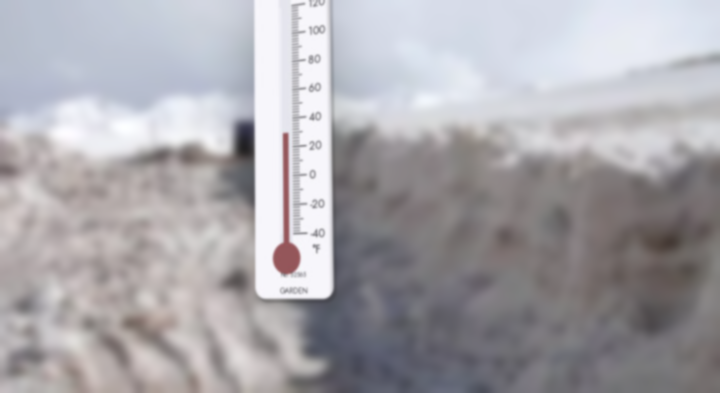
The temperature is 30,°F
